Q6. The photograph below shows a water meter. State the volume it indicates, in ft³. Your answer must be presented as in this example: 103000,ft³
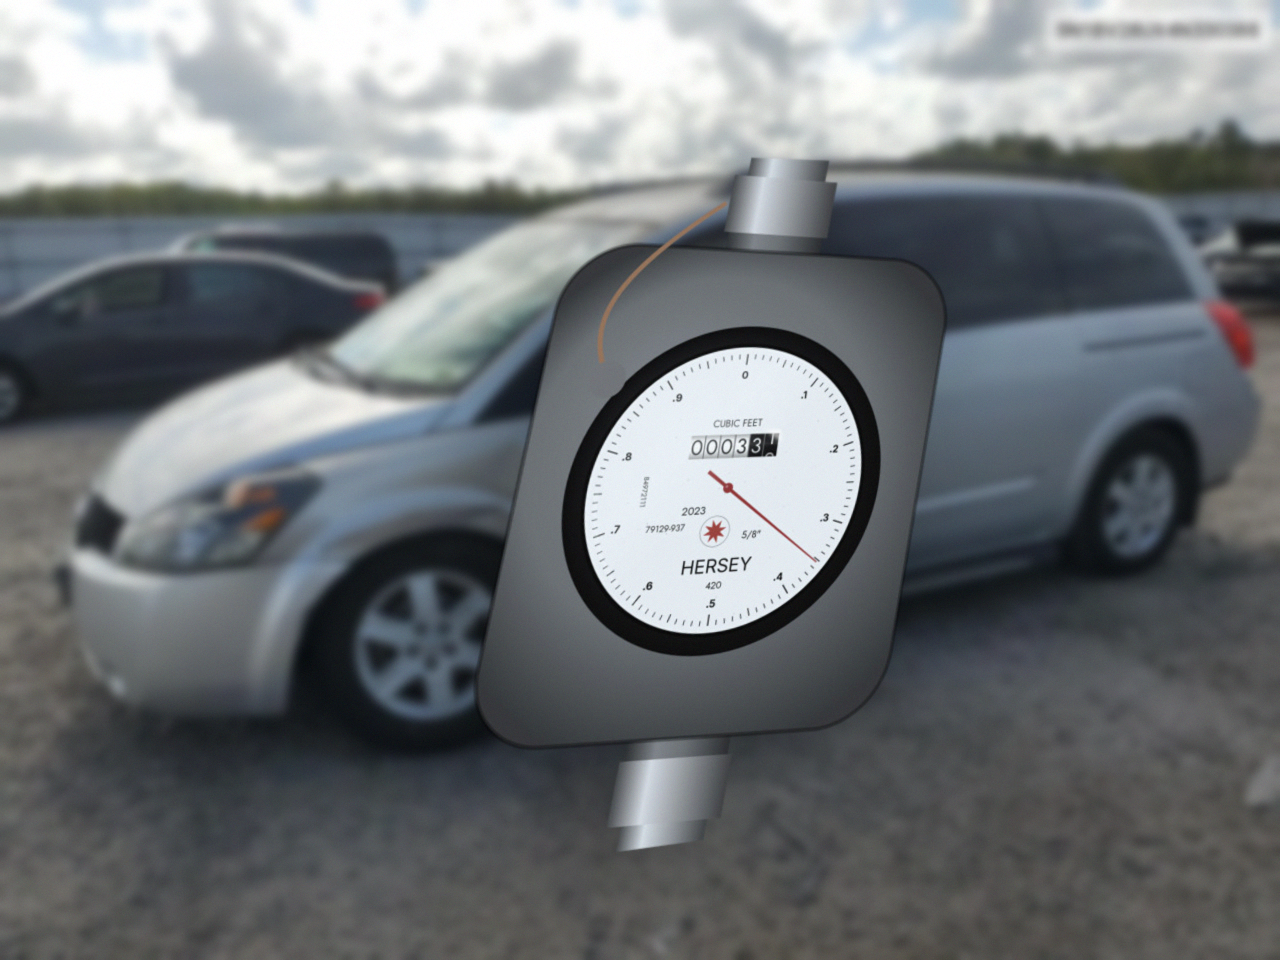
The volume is 331.35,ft³
